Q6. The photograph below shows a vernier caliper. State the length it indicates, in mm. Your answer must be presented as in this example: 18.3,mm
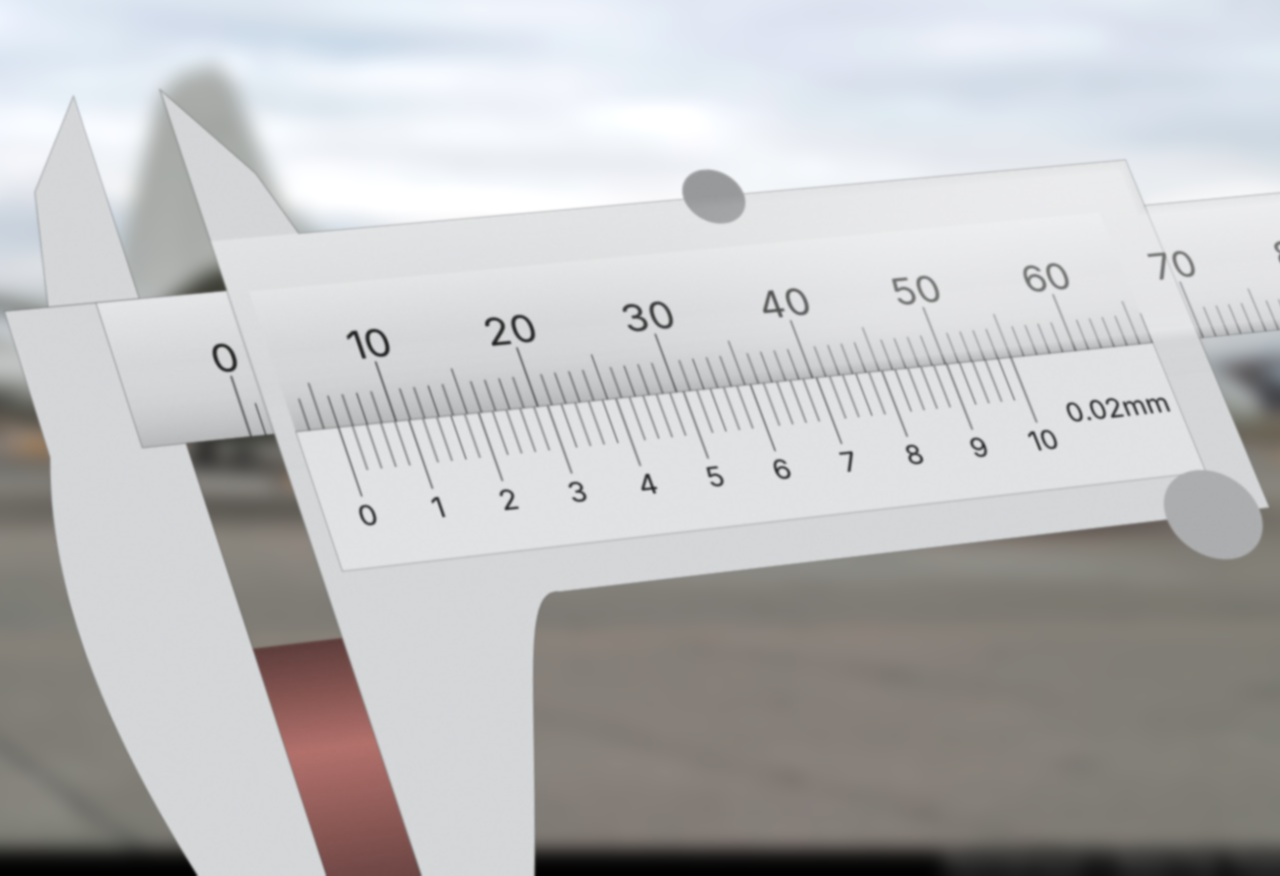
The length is 6.0,mm
